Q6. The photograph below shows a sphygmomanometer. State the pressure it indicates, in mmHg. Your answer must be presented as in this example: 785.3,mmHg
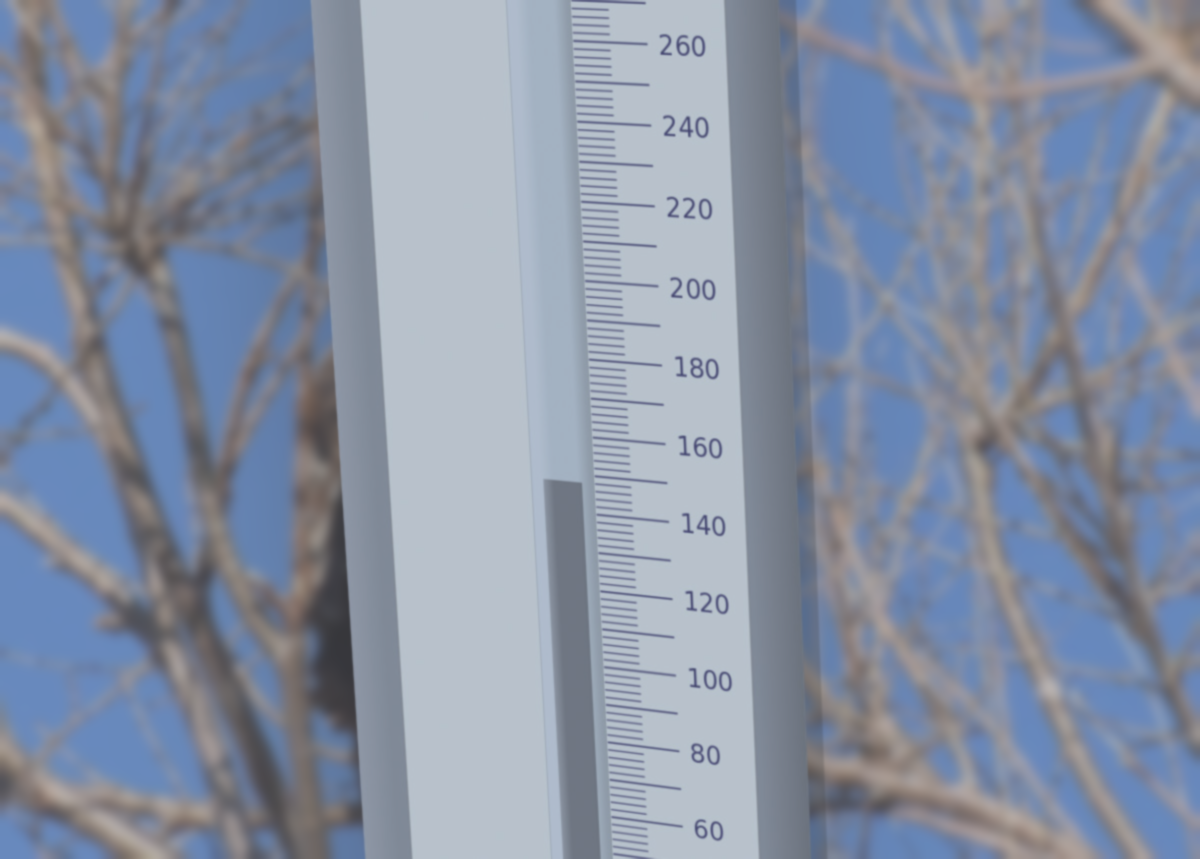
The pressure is 148,mmHg
